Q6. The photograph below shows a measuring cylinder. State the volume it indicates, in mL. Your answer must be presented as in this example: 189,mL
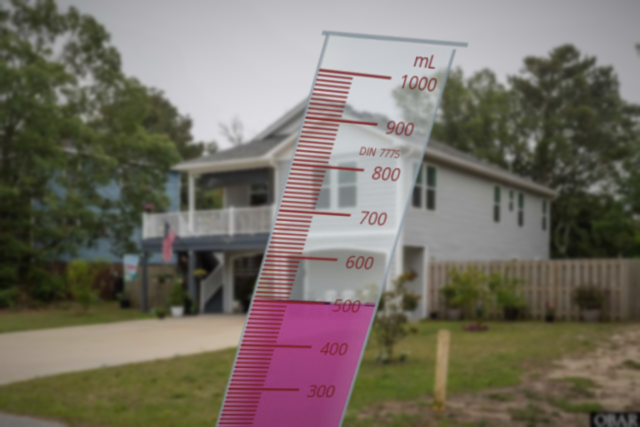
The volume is 500,mL
